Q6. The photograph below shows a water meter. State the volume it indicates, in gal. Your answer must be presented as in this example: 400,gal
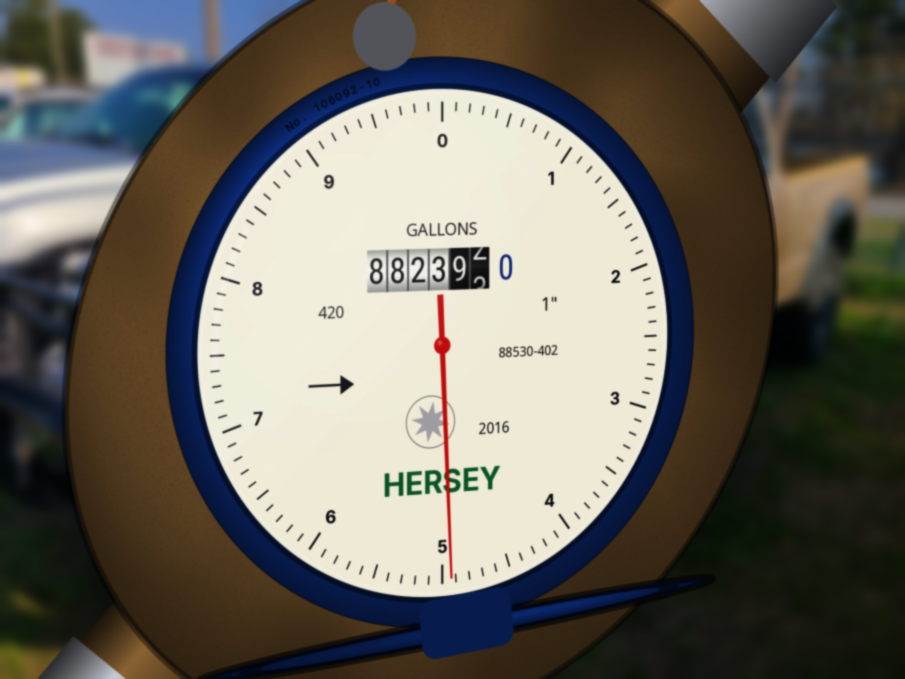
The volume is 8823924.9,gal
